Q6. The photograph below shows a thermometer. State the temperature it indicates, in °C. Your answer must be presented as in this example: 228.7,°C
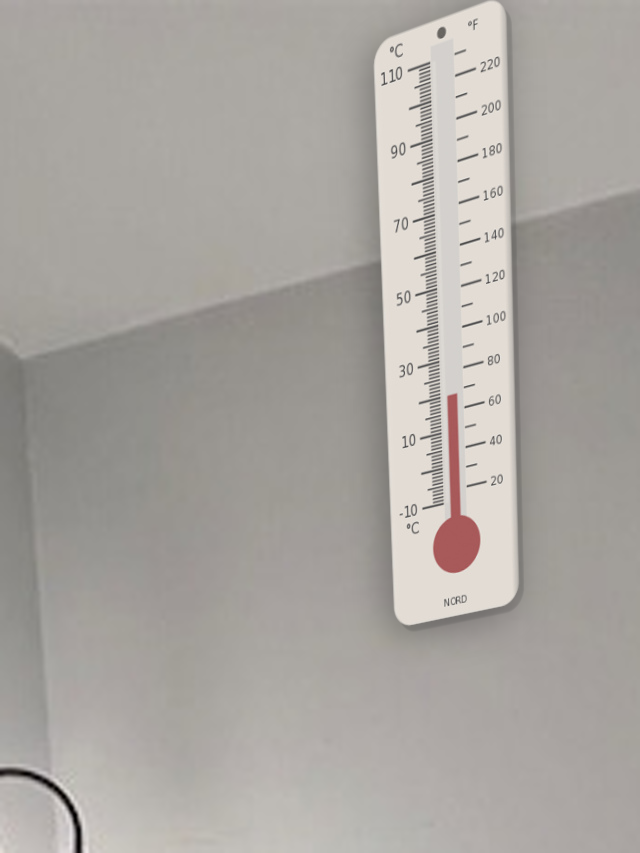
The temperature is 20,°C
